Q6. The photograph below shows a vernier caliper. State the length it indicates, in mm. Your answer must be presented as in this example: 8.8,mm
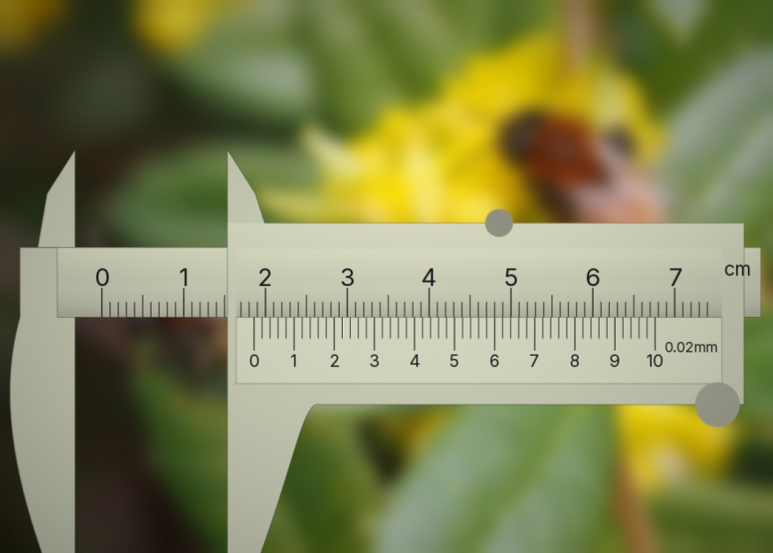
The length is 18.6,mm
